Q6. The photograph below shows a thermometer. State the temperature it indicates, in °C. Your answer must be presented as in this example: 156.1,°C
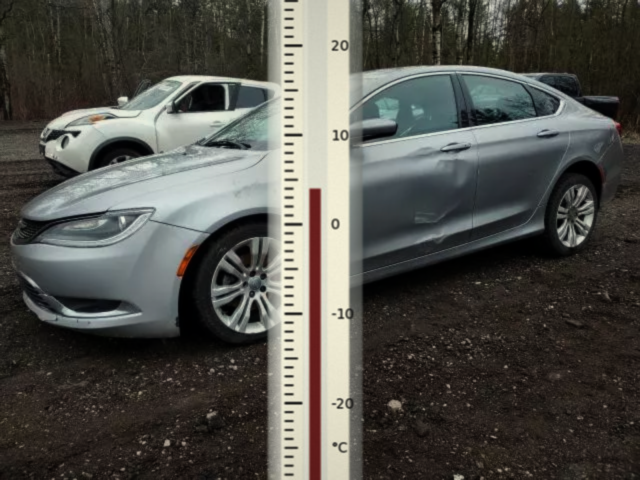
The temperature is 4,°C
